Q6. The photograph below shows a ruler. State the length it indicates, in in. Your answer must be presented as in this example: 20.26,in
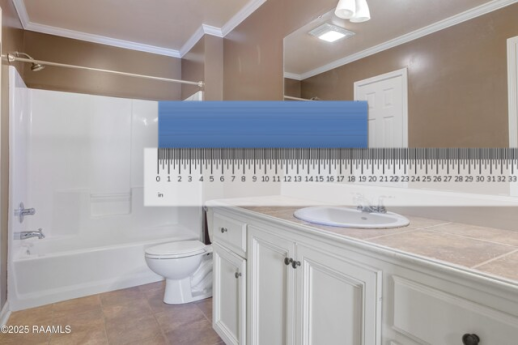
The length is 19.5,in
